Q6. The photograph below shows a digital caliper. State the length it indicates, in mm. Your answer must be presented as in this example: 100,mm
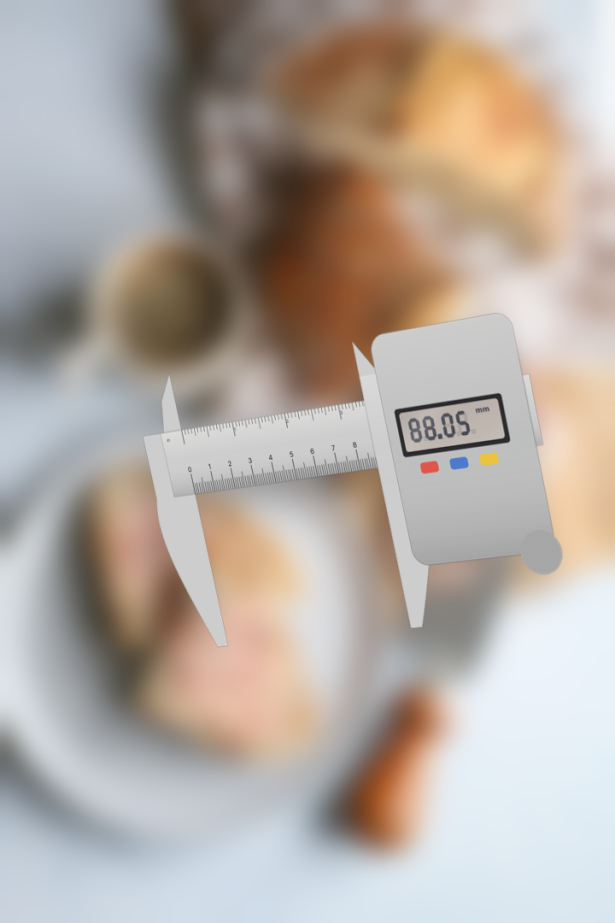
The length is 88.05,mm
